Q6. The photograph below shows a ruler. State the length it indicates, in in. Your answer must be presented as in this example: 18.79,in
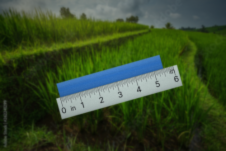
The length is 5.5,in
